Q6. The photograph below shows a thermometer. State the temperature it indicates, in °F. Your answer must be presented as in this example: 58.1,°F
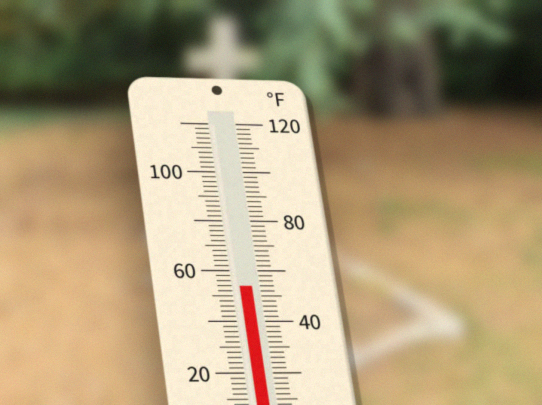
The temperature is 54,°F
